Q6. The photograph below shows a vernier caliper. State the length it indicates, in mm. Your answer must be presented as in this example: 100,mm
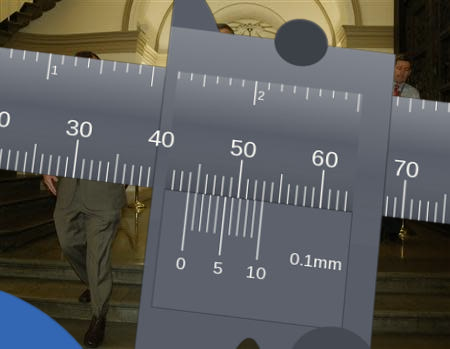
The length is 44.0,mm
